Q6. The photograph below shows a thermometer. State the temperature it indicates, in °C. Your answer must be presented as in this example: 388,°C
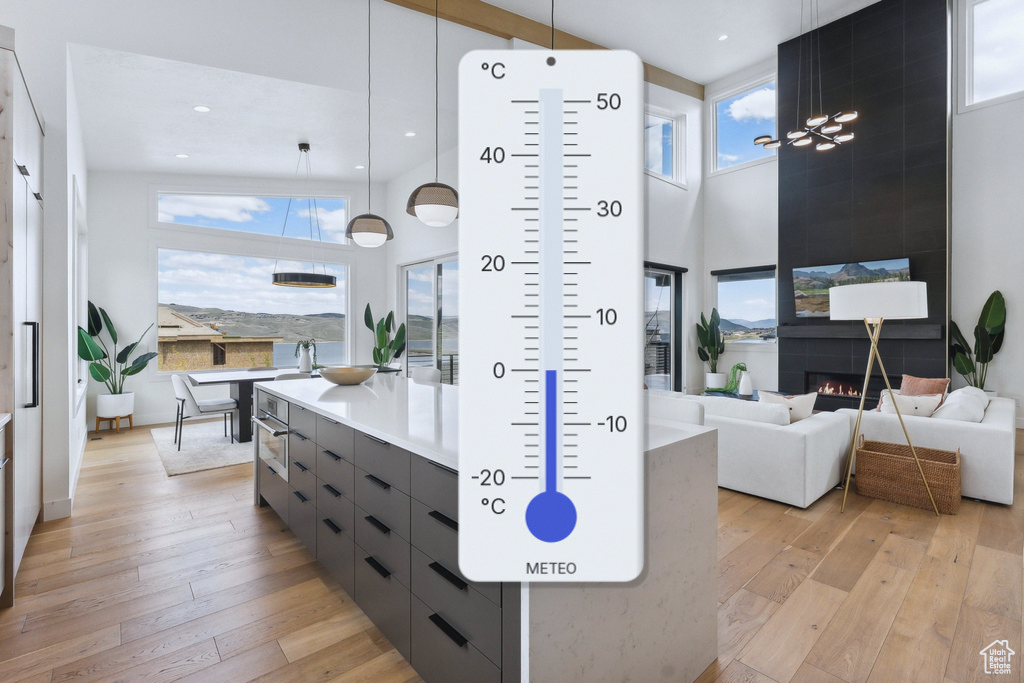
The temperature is 0,°C
